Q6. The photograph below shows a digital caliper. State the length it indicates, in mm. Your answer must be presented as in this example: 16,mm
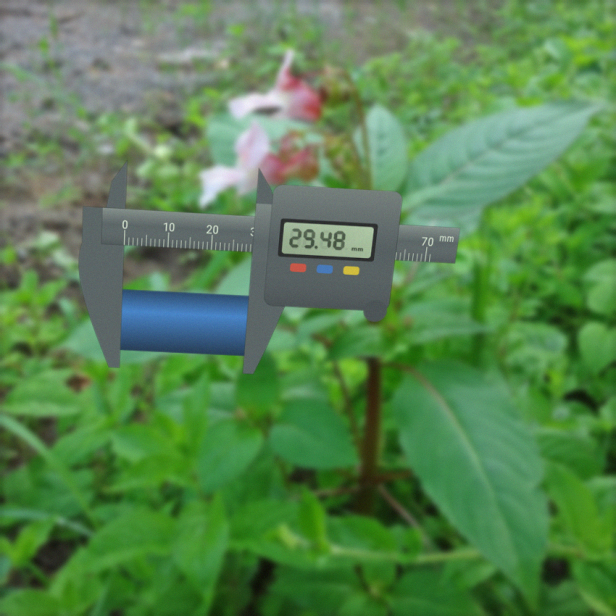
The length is 29.48,mm
